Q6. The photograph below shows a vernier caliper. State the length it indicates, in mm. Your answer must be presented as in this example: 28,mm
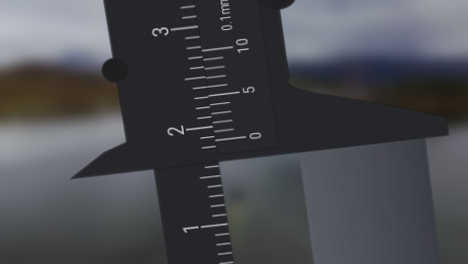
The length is 18.6,mm
